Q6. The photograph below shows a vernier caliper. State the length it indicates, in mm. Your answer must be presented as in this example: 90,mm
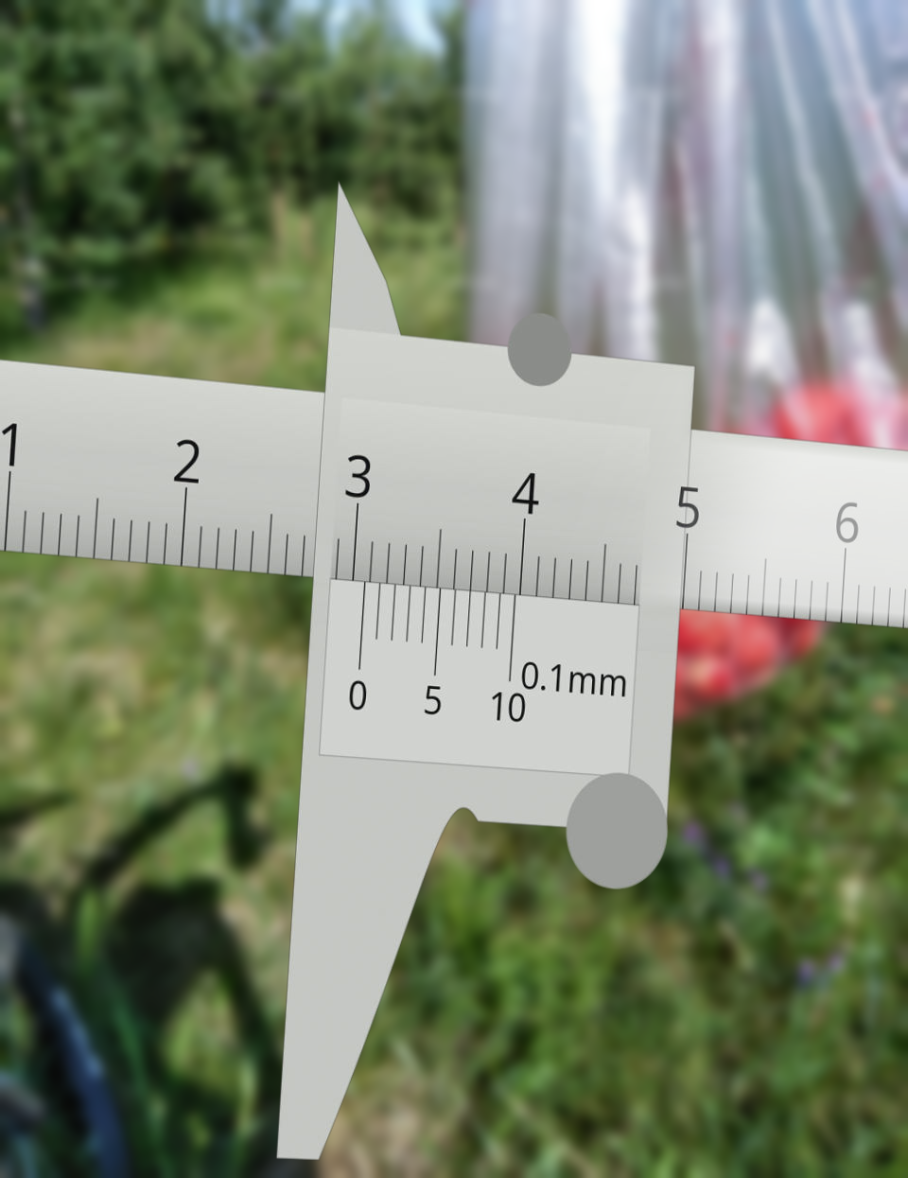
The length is 30.7,mm
